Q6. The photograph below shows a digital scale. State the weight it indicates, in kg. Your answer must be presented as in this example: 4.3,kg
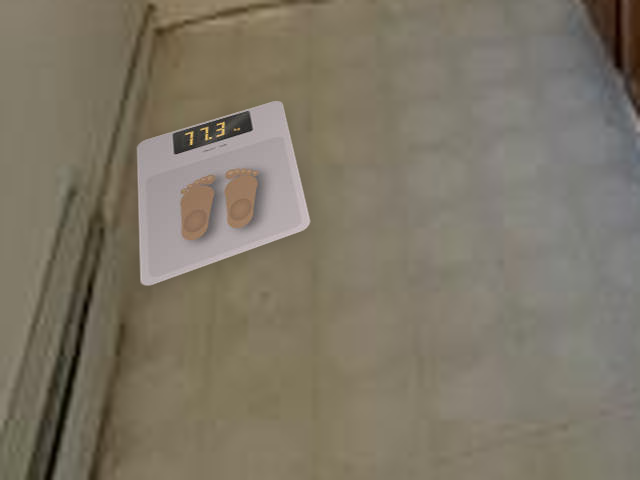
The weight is 77.3,kg
